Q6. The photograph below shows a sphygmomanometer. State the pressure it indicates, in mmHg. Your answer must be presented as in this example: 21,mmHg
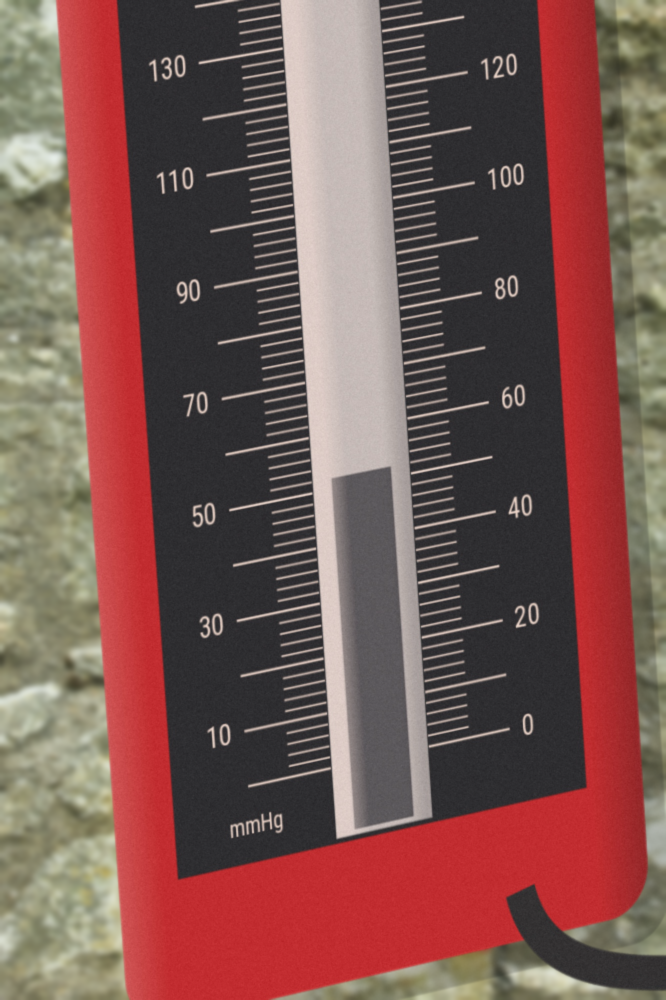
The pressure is 52,mmHg
